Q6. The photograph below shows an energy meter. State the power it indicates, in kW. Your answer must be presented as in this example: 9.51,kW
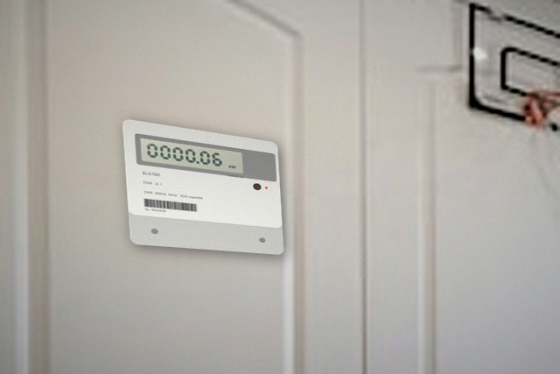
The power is 0.06,kW
